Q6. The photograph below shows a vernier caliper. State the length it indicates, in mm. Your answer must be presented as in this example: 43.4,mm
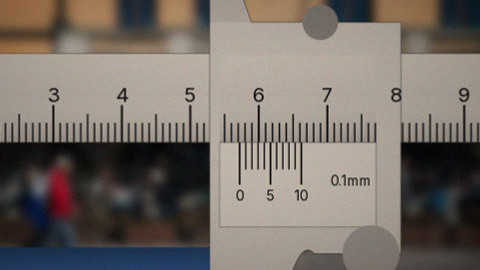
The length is 57.2,mm
